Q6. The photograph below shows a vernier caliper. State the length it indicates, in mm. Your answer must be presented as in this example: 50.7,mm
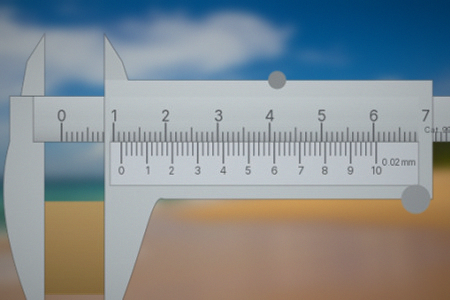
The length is 11.5,mm
